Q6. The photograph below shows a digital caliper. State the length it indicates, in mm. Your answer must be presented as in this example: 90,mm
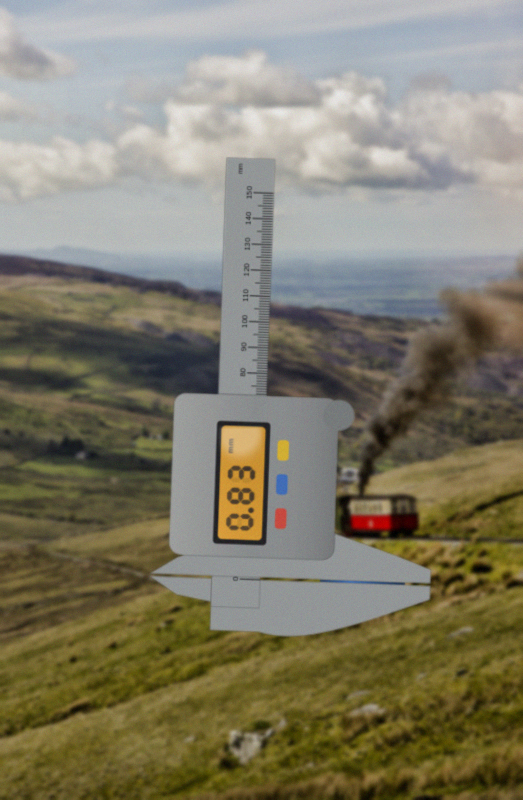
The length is 0.83,mm
